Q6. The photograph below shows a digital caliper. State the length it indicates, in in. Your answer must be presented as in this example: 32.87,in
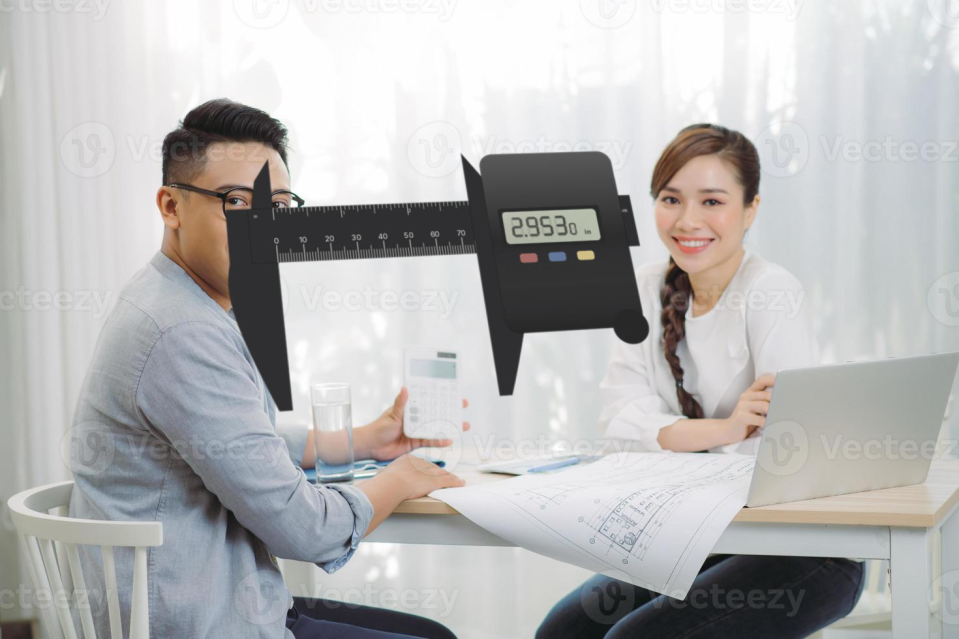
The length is 2.9530,in
